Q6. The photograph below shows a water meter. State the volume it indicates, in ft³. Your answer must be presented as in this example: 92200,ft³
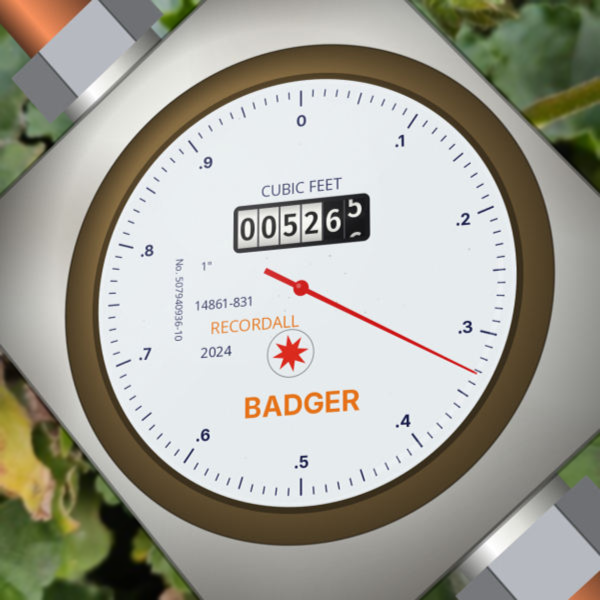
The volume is 5265.33,ft³
